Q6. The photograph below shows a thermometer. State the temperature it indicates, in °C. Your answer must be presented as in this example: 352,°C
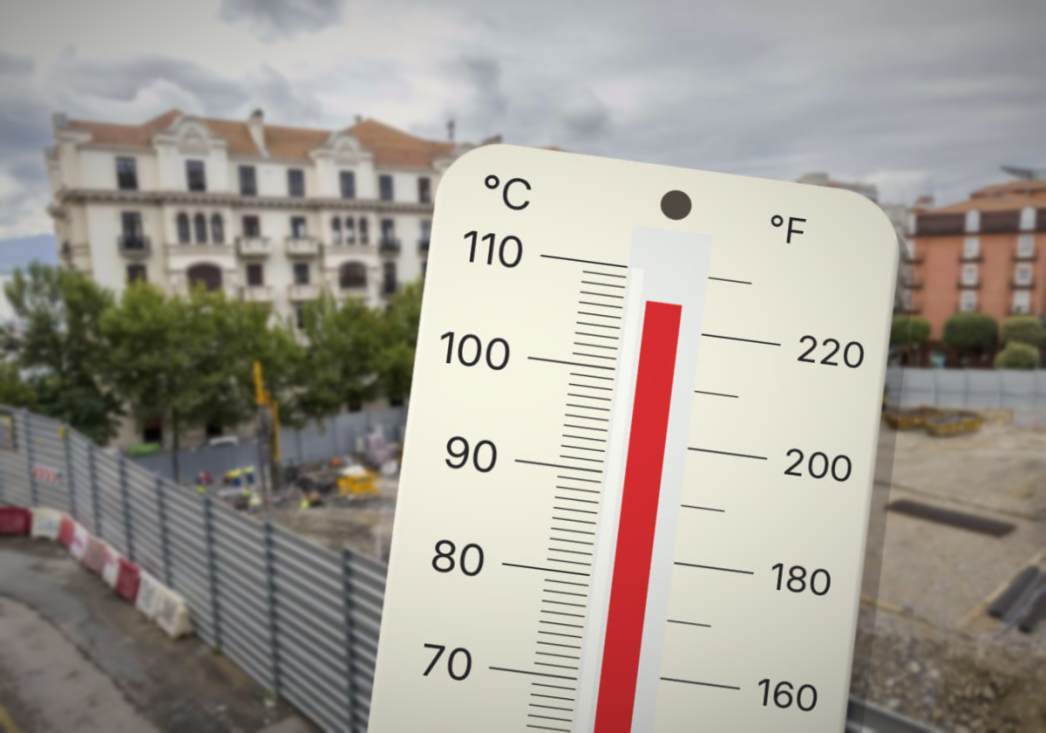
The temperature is 107,°C
